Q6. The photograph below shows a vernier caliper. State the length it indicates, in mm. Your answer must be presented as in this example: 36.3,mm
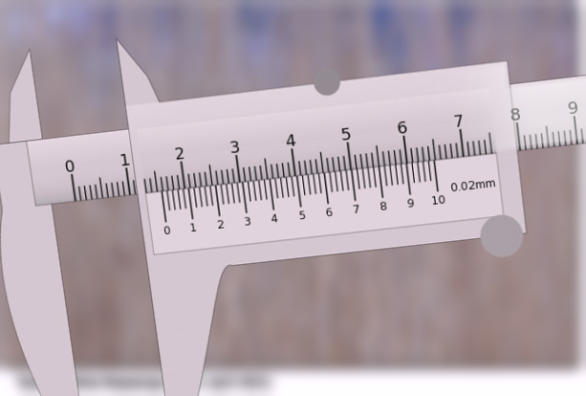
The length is 15.8,mm
